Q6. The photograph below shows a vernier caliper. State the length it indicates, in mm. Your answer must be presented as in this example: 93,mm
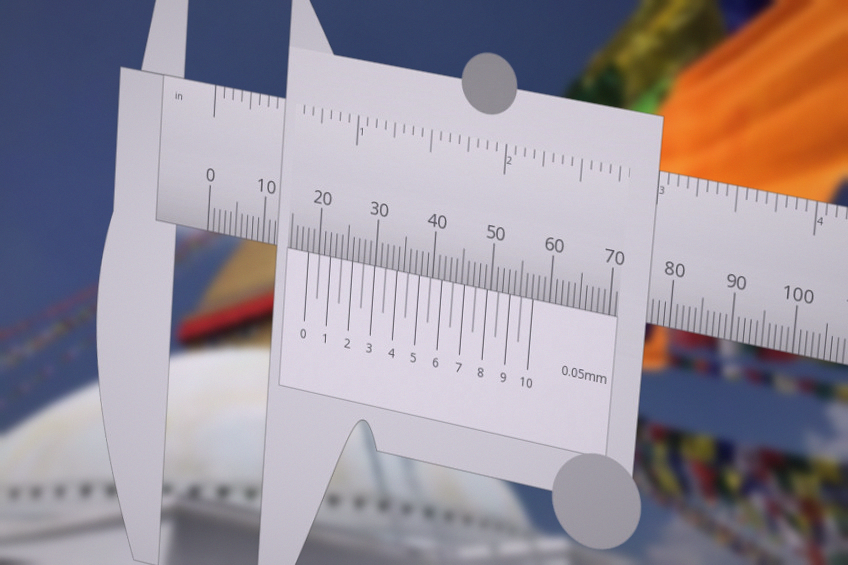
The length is 18.2,mm
